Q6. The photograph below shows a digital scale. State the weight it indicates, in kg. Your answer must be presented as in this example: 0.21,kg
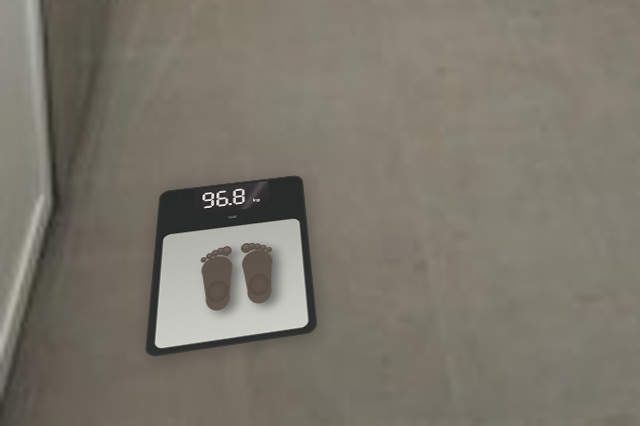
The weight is 96.8,kg
